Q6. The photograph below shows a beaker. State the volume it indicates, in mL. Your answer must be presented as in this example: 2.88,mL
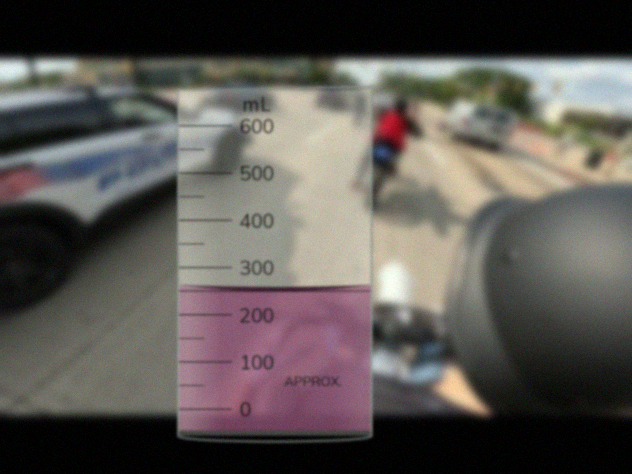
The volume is 250,mL
